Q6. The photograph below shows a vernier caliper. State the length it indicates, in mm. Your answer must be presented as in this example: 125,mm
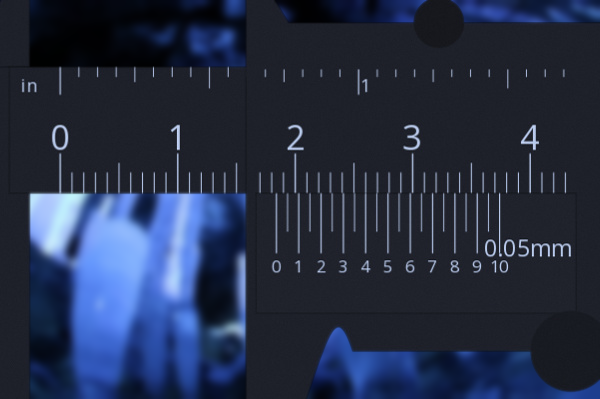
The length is 18.4,mm
